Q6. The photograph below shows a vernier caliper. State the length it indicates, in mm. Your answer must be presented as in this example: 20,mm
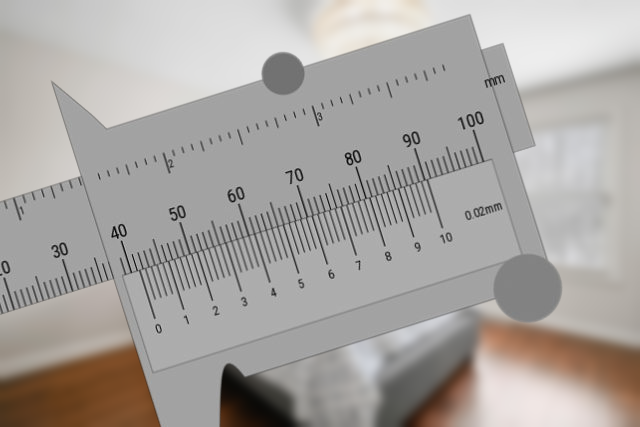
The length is 41.4,mm
